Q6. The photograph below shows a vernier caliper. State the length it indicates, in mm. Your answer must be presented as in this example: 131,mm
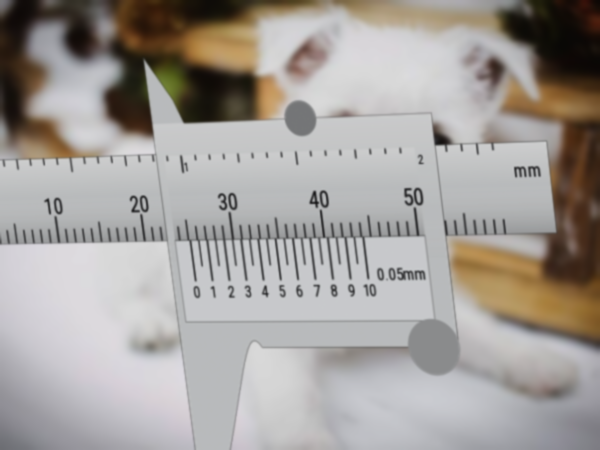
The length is 25.2,mm
